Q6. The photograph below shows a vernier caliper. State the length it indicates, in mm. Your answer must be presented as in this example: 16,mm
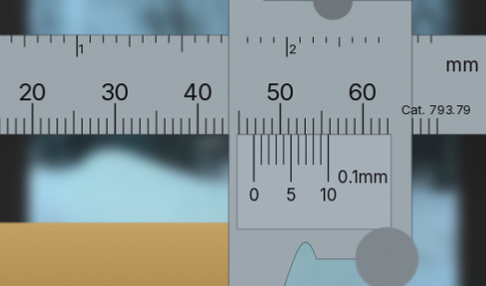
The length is 46.8,mm
